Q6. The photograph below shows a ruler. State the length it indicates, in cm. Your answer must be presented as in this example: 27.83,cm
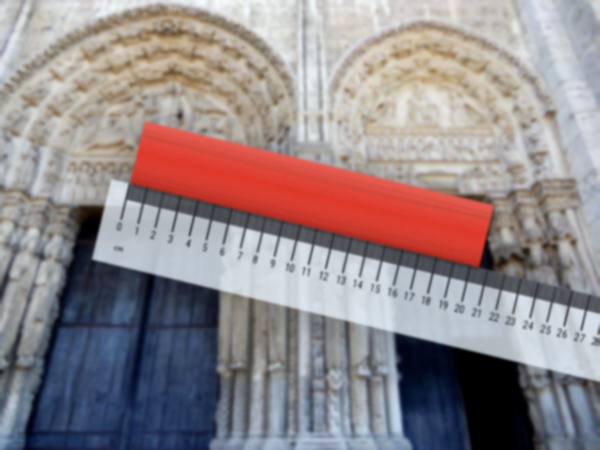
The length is 20.5,cm
